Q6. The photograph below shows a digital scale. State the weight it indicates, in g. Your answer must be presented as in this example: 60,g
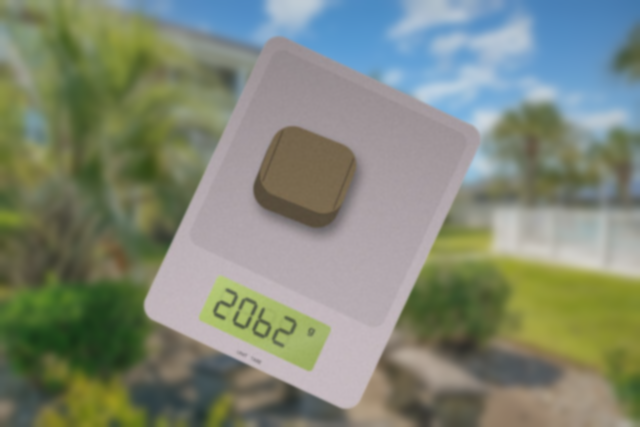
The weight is 2062,g
